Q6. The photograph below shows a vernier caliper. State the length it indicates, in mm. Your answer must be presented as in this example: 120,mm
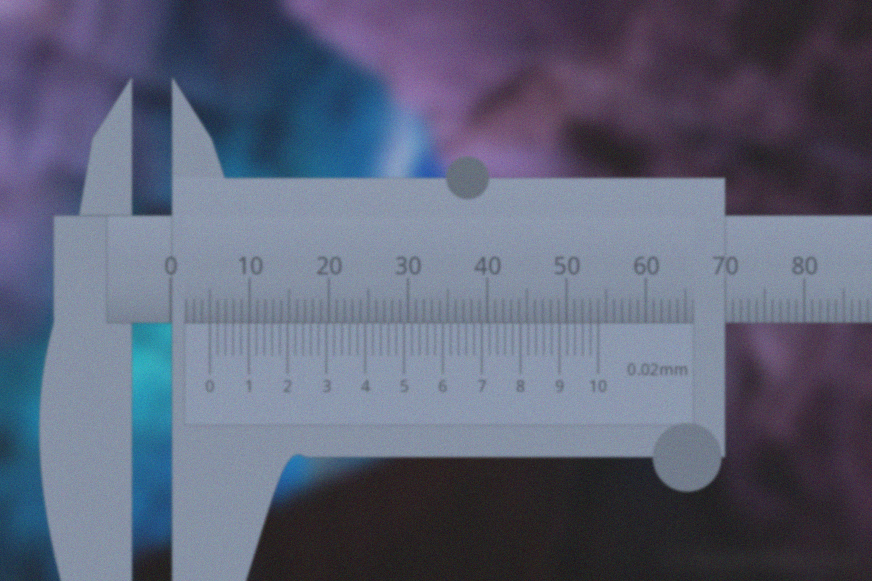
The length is 5.0,mm
